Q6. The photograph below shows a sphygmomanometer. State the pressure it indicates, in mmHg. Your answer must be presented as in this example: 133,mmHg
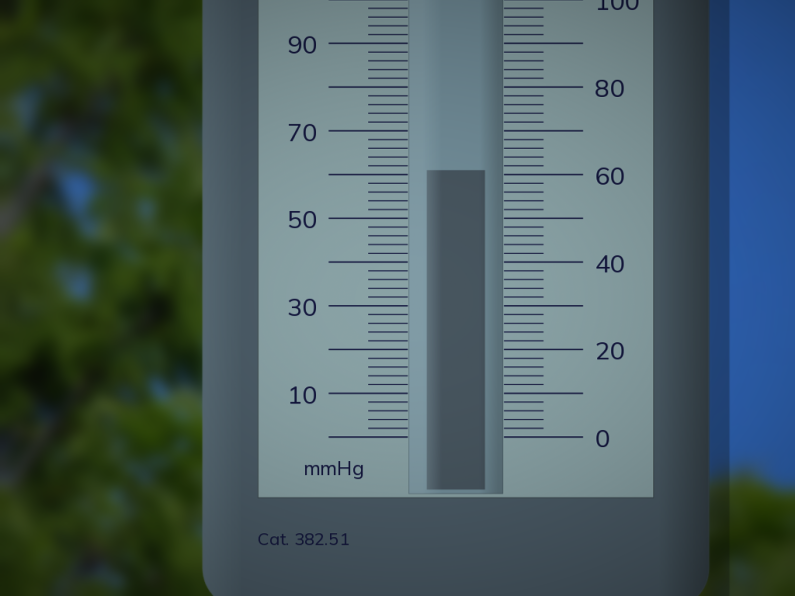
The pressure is 61,mmHg
